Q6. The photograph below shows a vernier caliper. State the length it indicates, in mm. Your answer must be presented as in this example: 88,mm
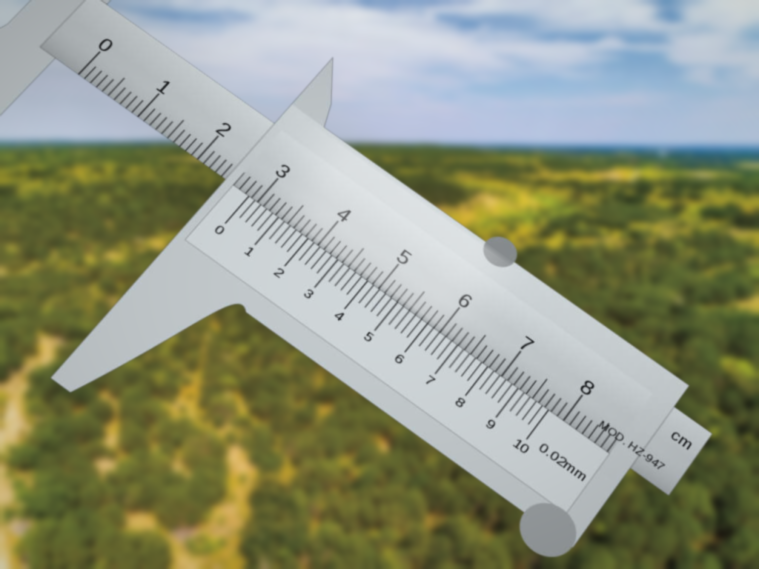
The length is 28.6,mm
